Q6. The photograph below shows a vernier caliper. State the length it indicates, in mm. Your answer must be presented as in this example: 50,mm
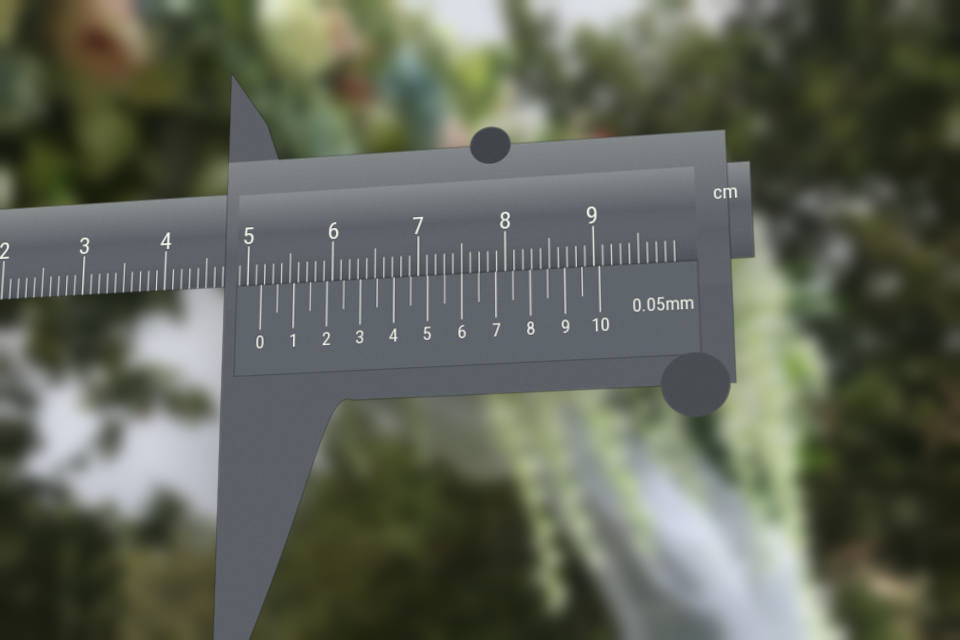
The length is 51.6,mm
